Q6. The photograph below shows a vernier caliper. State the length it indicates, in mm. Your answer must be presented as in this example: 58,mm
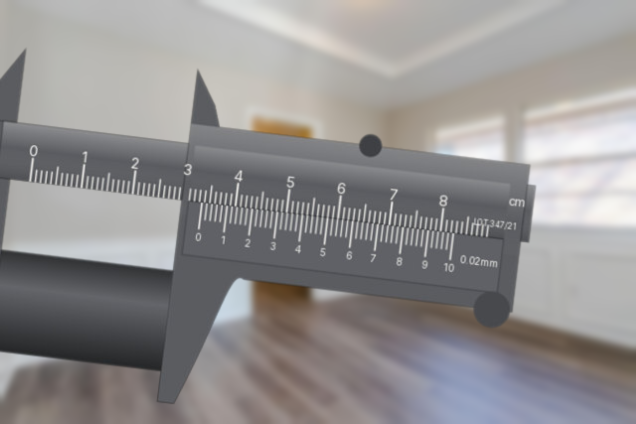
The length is 33.5,mm
